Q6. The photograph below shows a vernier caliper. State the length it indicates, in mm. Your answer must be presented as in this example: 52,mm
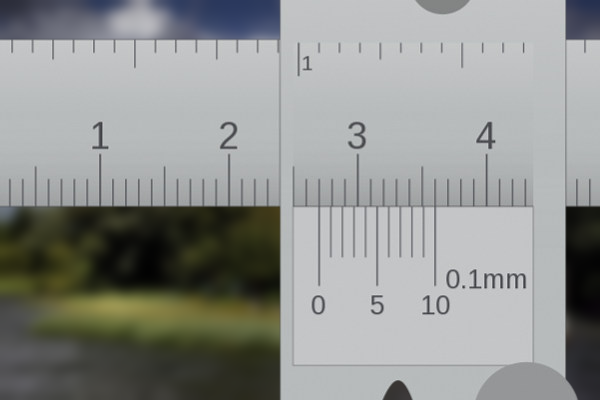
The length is 27.0,mm
